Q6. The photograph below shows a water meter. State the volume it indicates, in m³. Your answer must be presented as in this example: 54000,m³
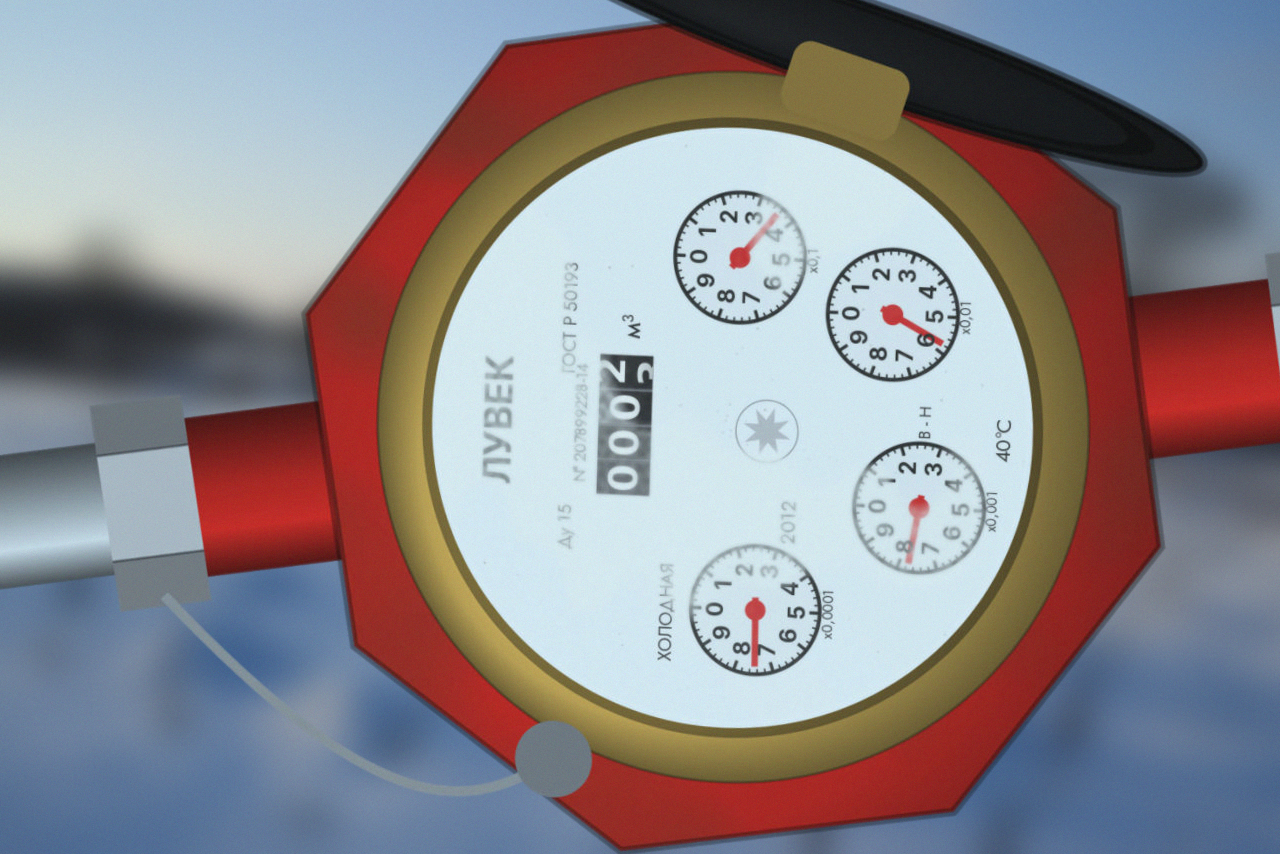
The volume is 2.3577,m³
